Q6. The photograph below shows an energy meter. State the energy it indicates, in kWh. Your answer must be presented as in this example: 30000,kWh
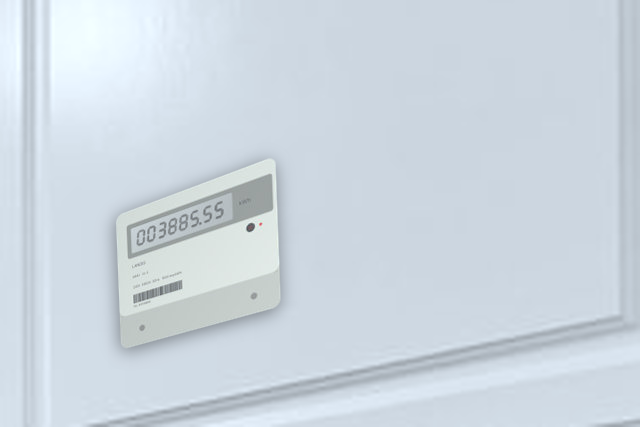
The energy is 3885.55,kWh
